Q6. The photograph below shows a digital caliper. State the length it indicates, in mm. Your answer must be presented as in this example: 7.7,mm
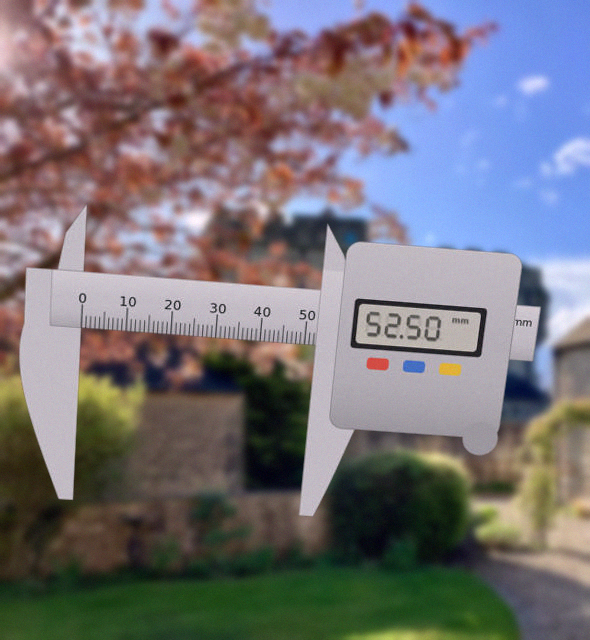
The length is 52.50,mm
